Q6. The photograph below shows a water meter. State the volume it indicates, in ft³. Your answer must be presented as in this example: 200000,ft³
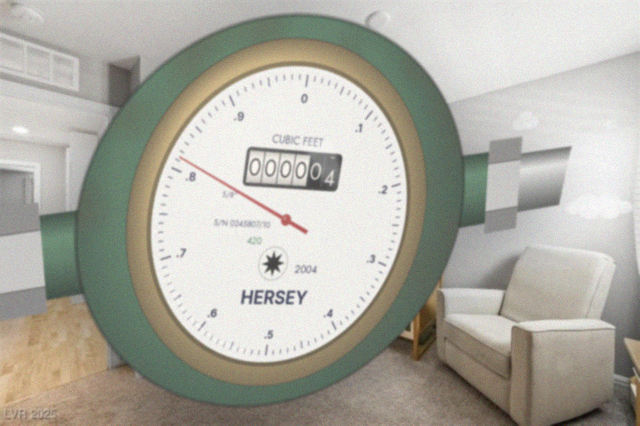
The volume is 3.81,ft³
